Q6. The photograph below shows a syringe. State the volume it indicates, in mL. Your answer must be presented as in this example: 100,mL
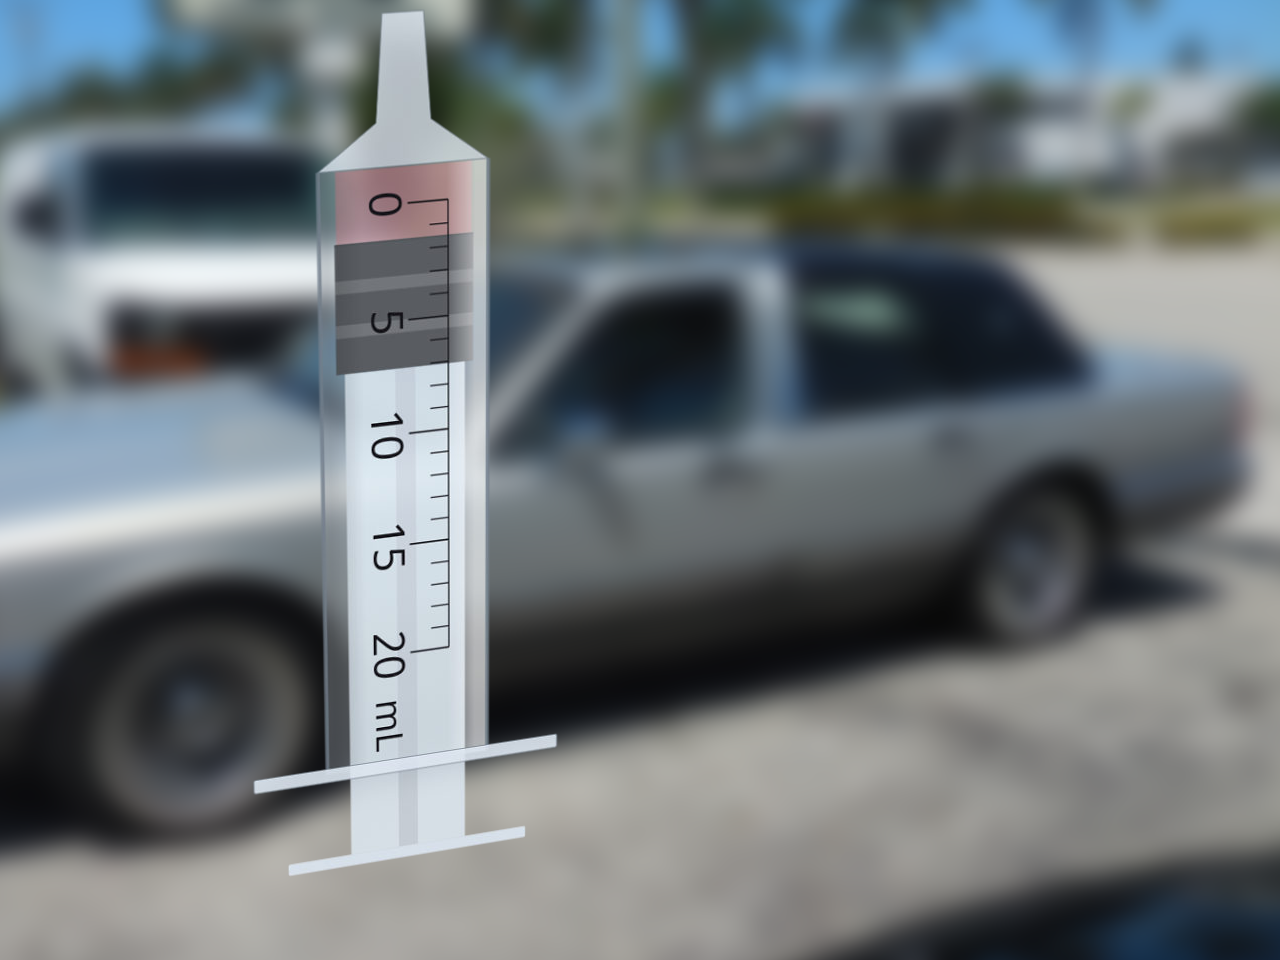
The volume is 1.5,mL
